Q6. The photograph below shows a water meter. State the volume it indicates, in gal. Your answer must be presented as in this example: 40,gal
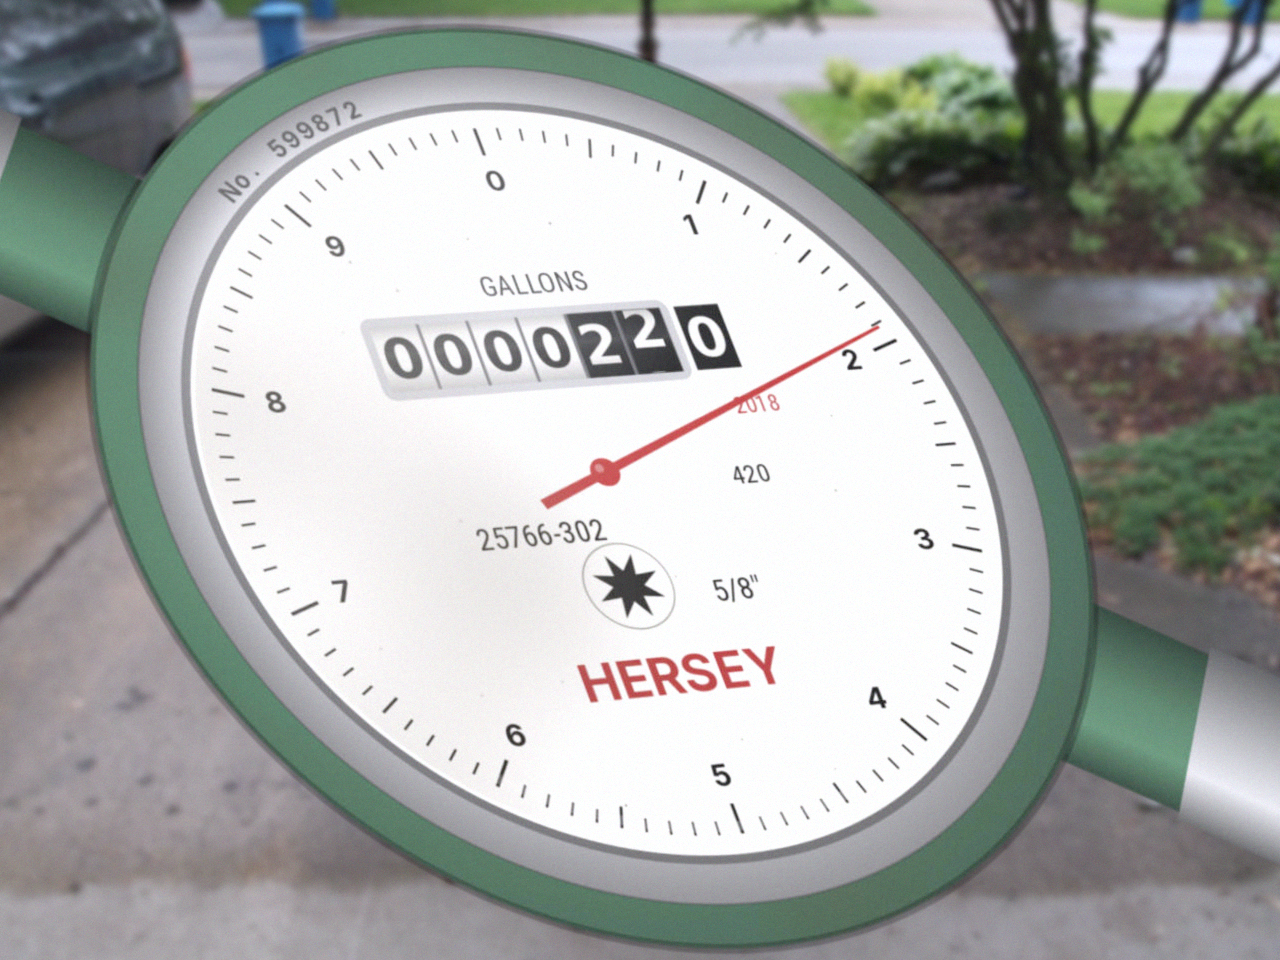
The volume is 221.9,gal
